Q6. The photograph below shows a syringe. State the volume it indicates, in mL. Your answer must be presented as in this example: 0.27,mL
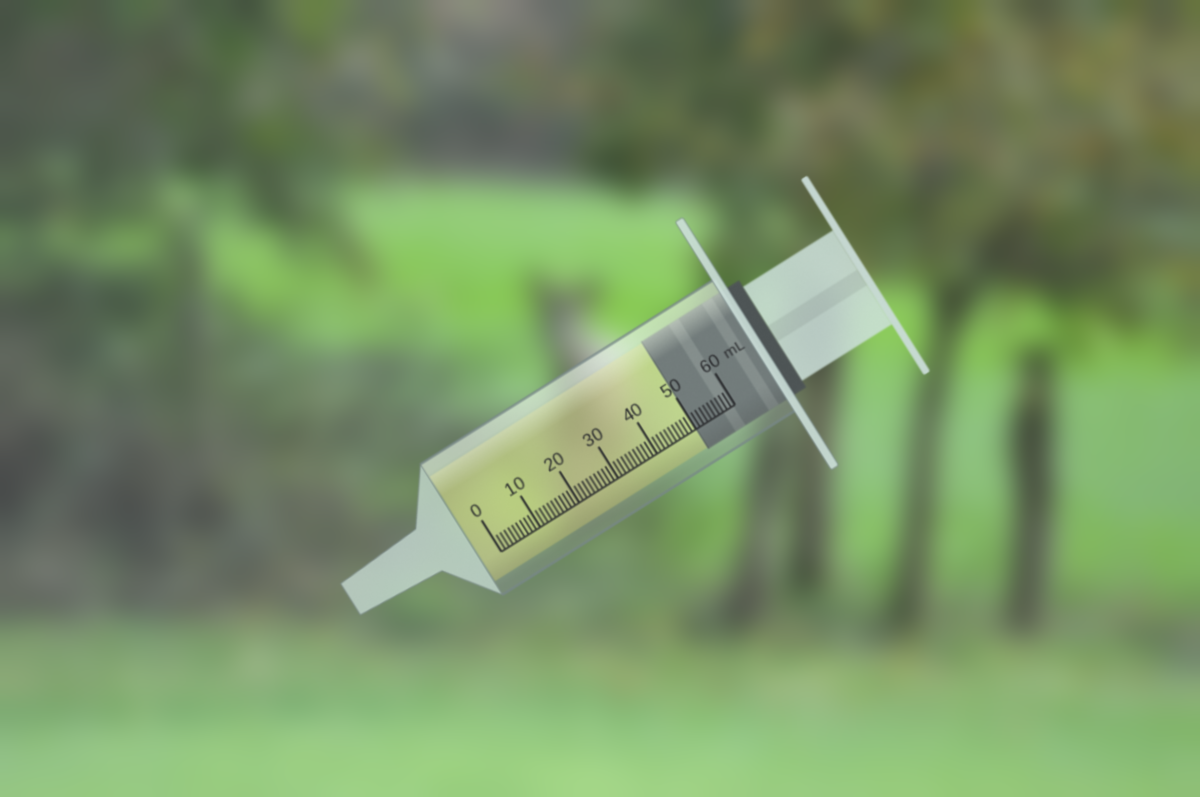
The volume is 50,mL
